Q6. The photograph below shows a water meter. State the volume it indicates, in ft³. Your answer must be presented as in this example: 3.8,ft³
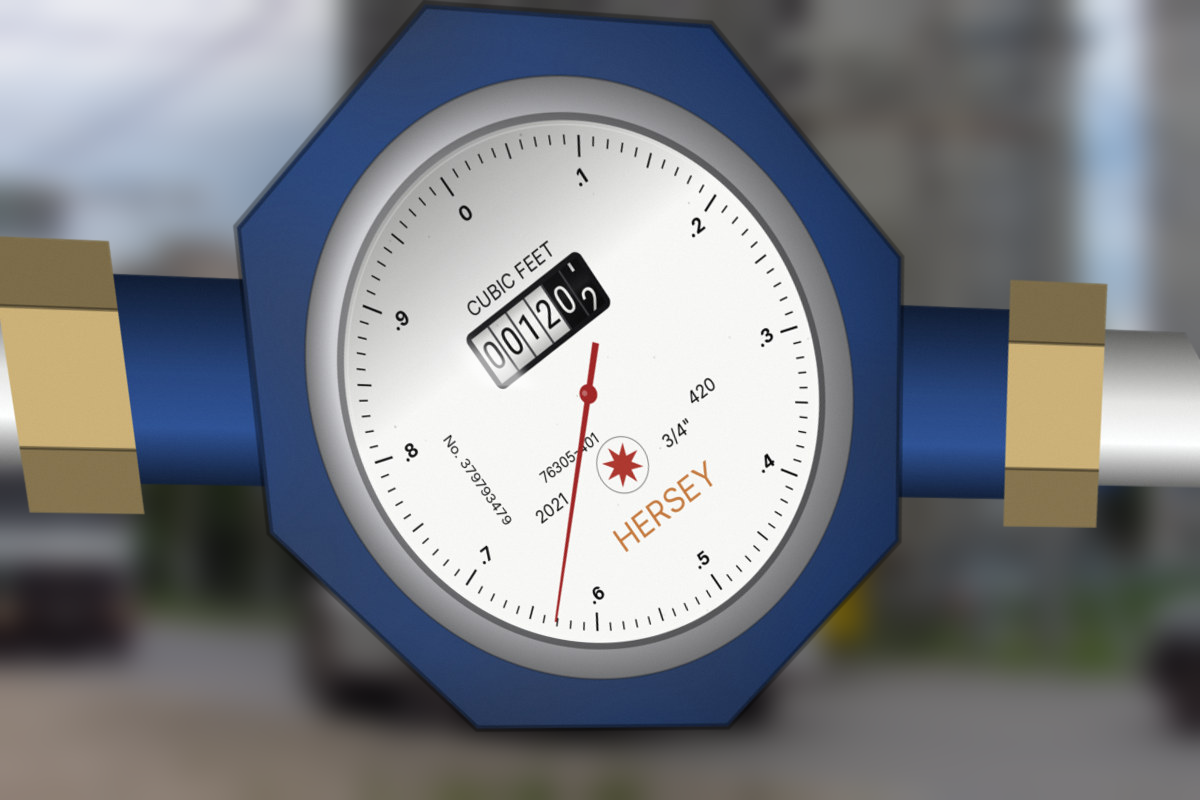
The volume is 1201.63,ft³
